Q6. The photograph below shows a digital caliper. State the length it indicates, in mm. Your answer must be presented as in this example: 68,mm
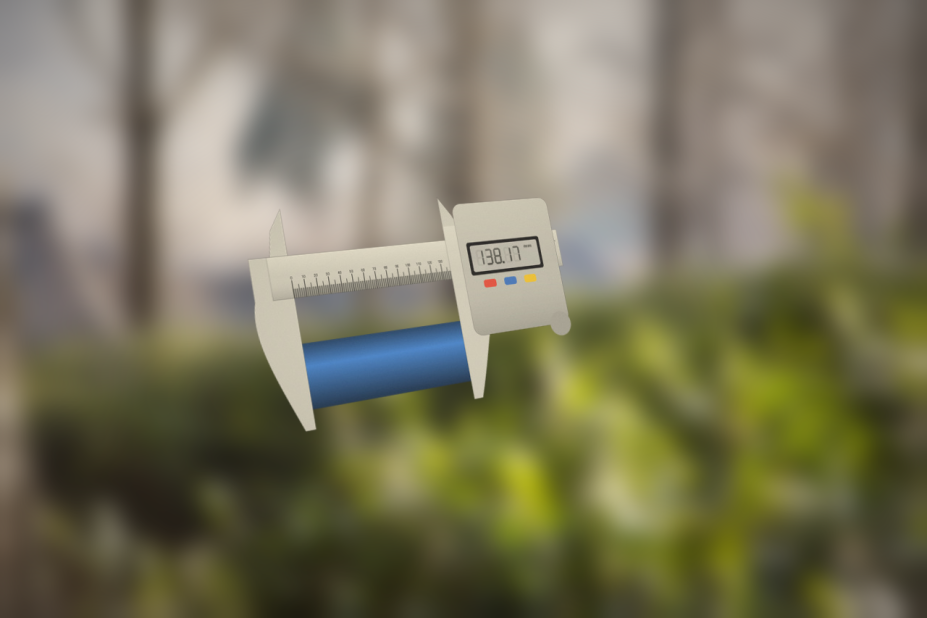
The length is 138.17,mm
